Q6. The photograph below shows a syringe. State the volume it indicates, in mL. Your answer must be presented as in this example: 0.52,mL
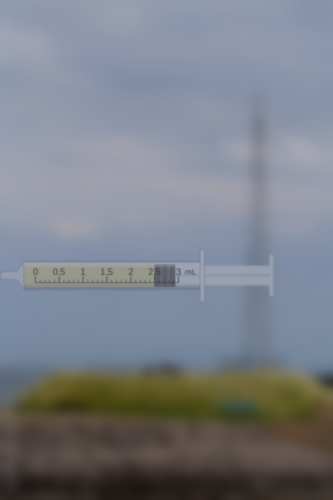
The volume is 2.5,mL
